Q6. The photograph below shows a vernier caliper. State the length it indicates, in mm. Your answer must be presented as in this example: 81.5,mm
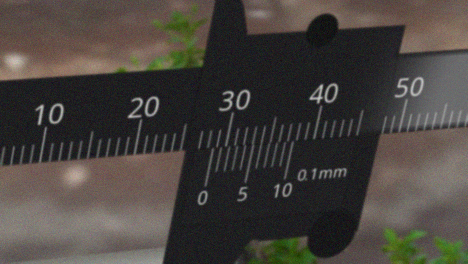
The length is 28.6,mm
